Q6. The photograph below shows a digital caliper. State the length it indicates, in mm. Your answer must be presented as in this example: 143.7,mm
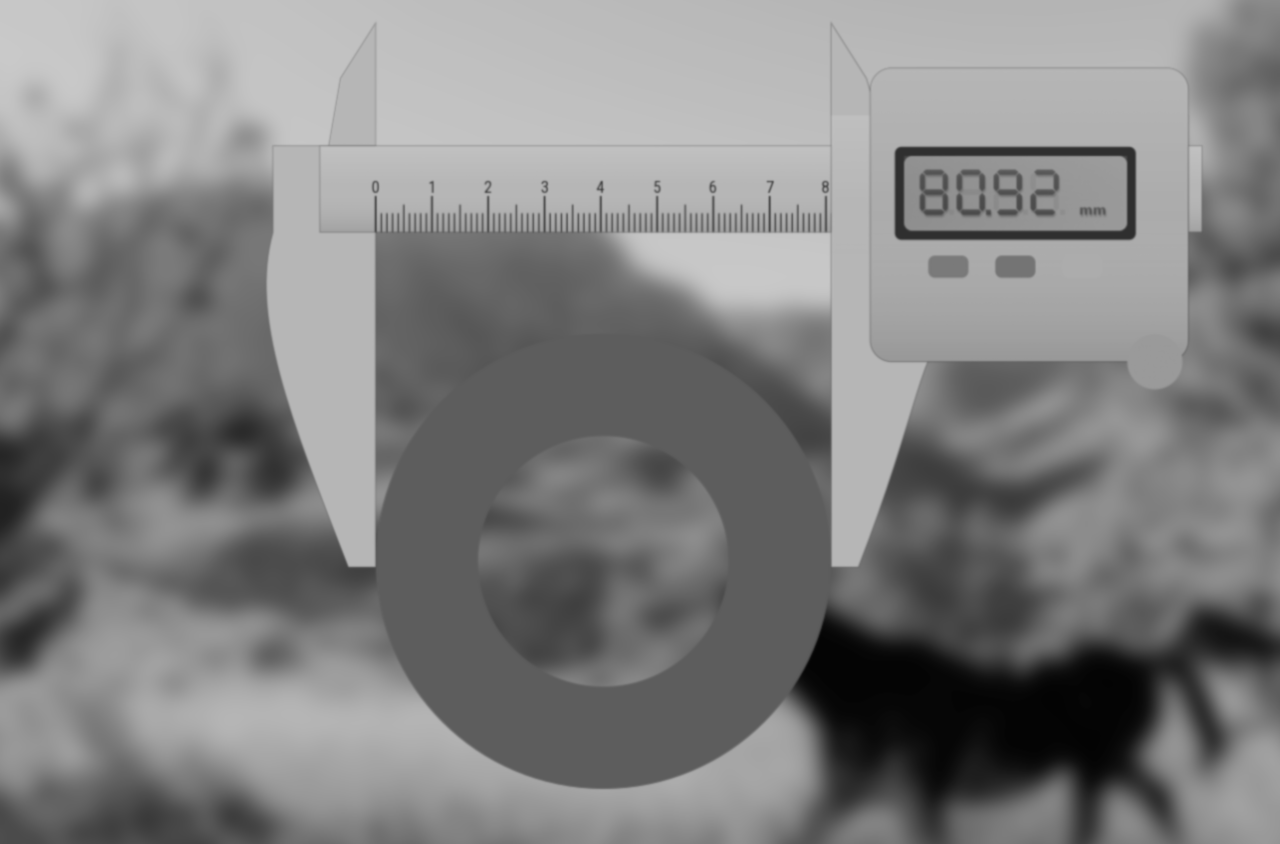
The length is 80.92,mm
